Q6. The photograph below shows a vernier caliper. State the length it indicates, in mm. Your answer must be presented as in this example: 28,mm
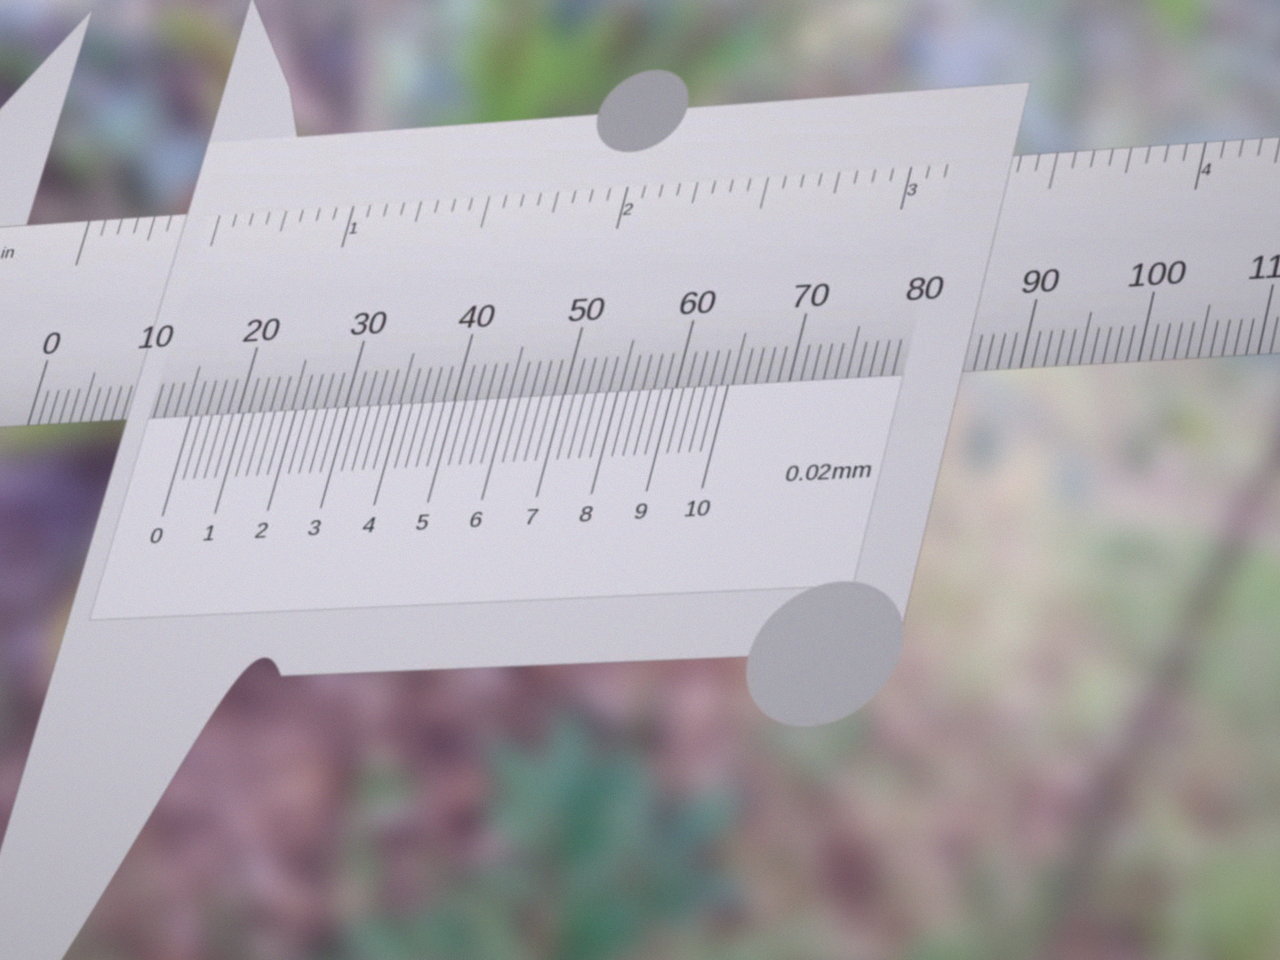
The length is 15.6,mm
